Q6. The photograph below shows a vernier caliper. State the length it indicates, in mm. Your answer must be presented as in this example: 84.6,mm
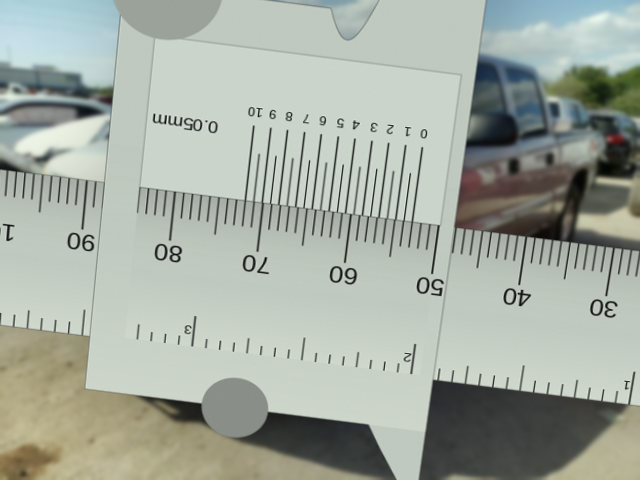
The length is 53.0,mm
